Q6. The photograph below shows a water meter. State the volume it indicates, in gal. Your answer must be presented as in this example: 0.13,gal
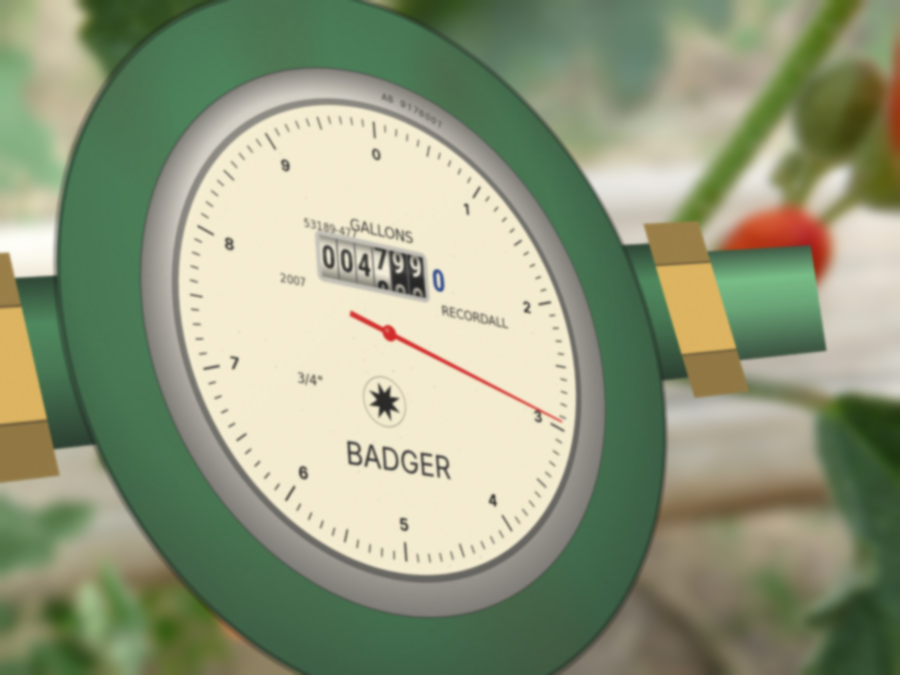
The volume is 47992.9,gal
